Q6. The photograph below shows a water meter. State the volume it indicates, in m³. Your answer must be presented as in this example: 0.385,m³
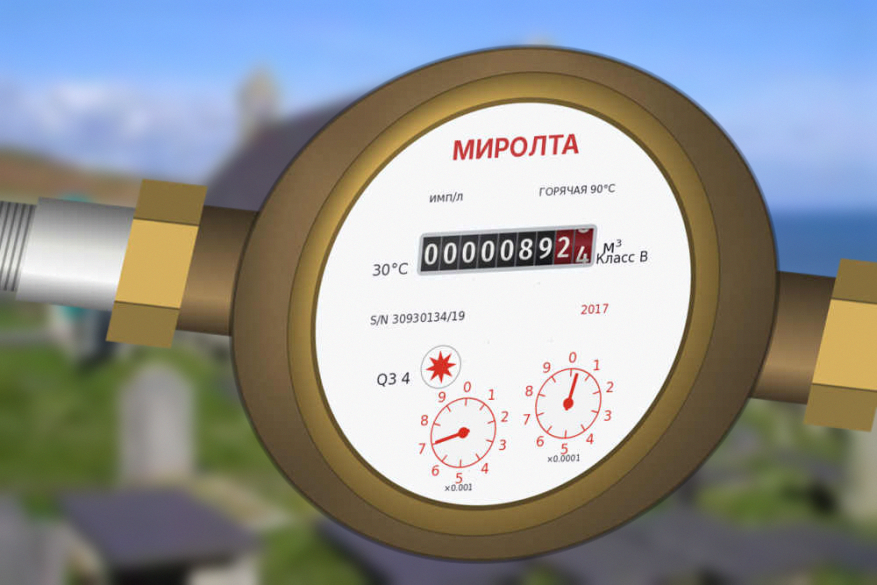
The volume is 89.2370,m³
